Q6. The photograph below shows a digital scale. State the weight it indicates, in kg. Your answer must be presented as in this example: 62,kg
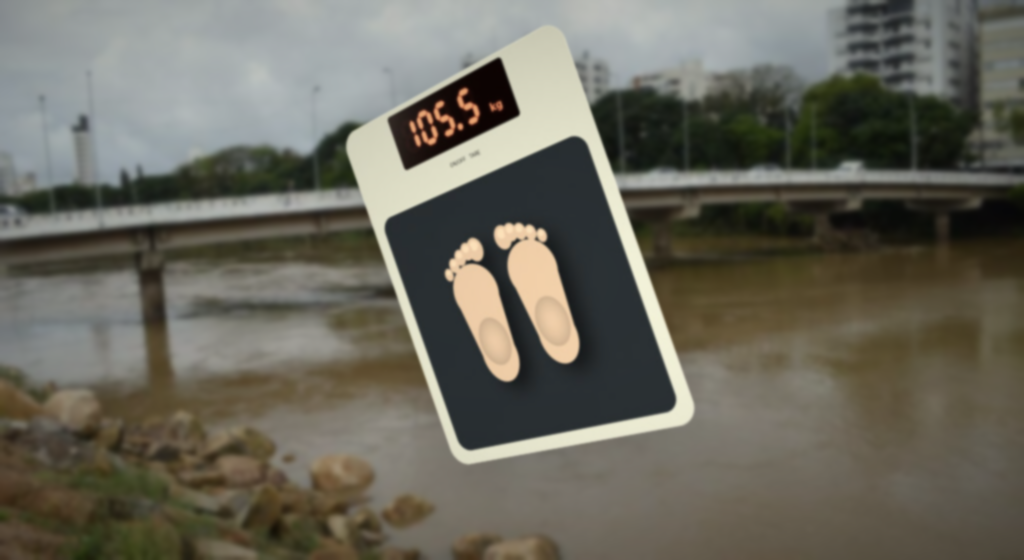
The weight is 105.5,kg
